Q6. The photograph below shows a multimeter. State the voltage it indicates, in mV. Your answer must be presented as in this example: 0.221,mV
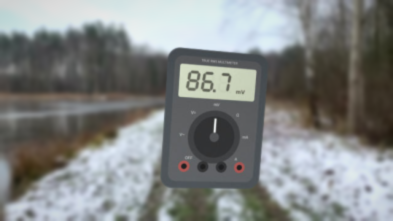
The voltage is 86.7,mV
